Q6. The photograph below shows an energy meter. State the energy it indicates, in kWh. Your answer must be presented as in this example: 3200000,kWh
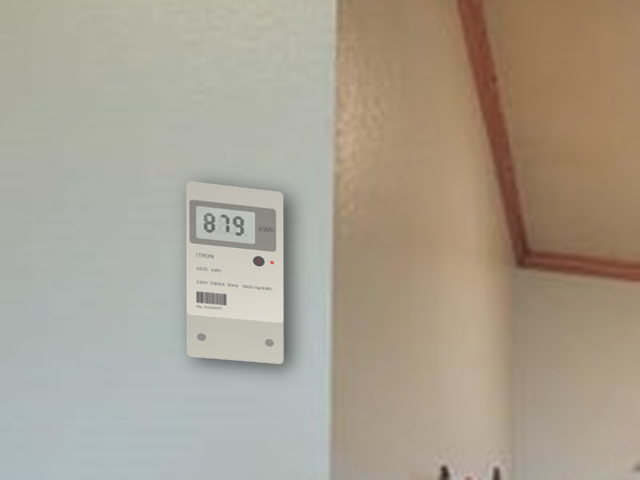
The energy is 879,kWh
